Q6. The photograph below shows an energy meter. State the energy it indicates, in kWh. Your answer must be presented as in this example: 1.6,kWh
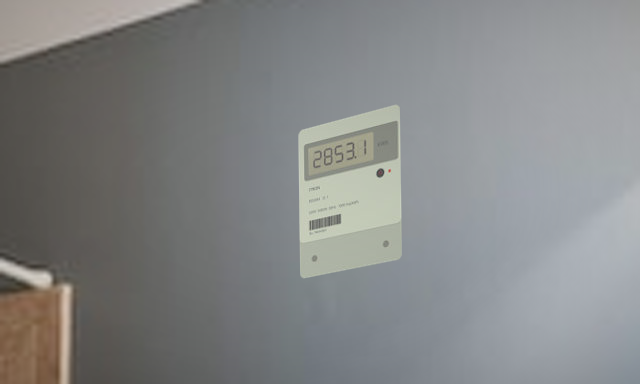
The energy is 2853.1,kWh
